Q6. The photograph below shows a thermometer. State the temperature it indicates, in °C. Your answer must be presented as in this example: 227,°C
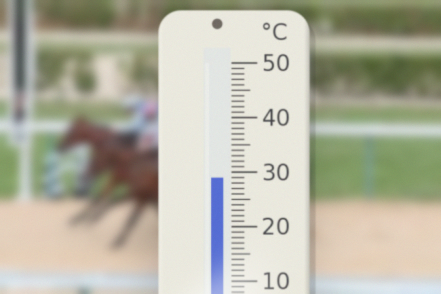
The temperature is 29,°C
